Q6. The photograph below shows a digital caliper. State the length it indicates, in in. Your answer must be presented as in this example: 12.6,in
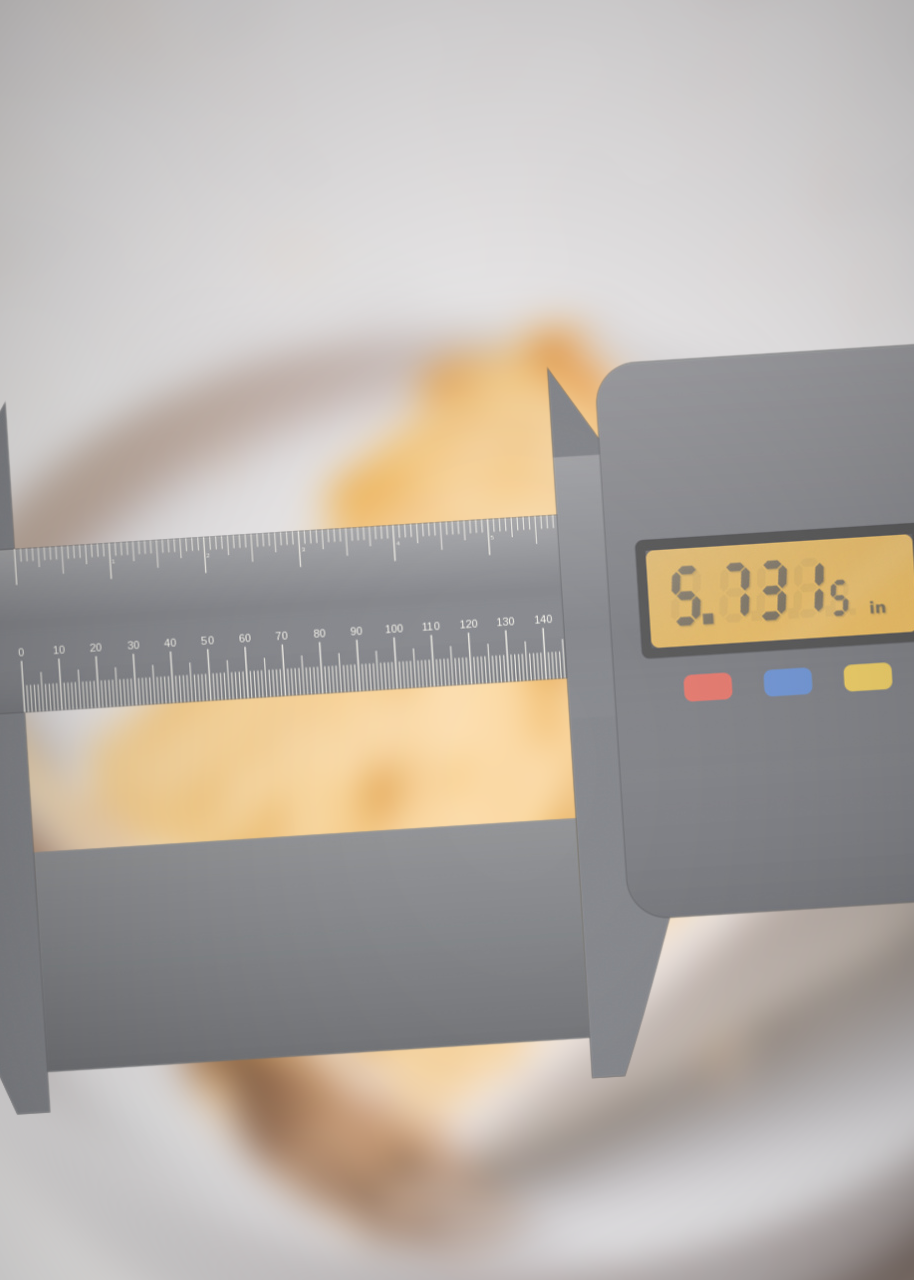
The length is 5.7315,in
